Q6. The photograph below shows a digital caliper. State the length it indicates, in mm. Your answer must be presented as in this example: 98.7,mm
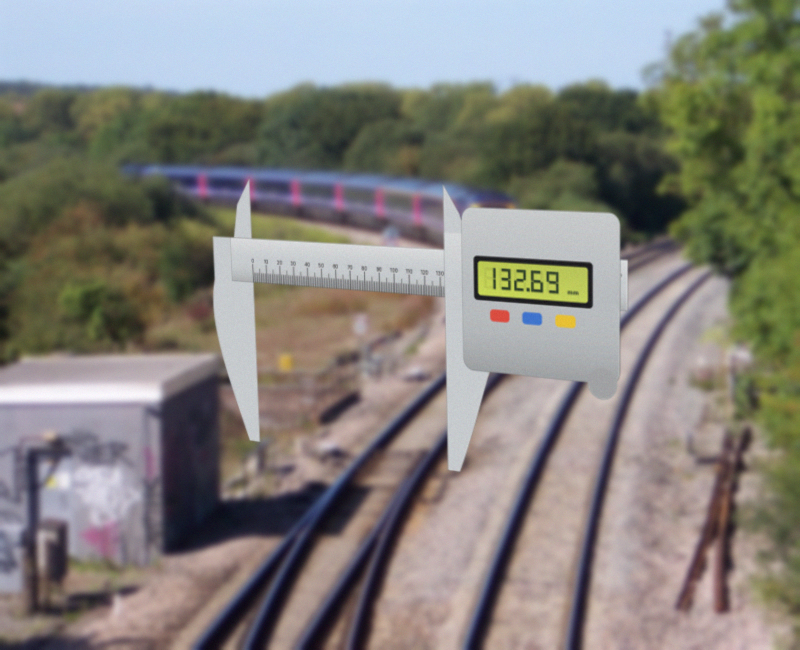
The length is 132.69,mm
